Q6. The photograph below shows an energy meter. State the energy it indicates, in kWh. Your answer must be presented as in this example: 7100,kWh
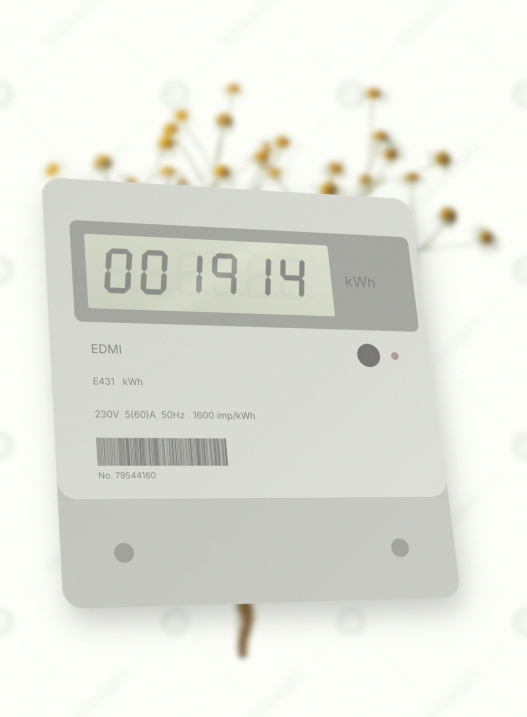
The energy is 1914,kWh
